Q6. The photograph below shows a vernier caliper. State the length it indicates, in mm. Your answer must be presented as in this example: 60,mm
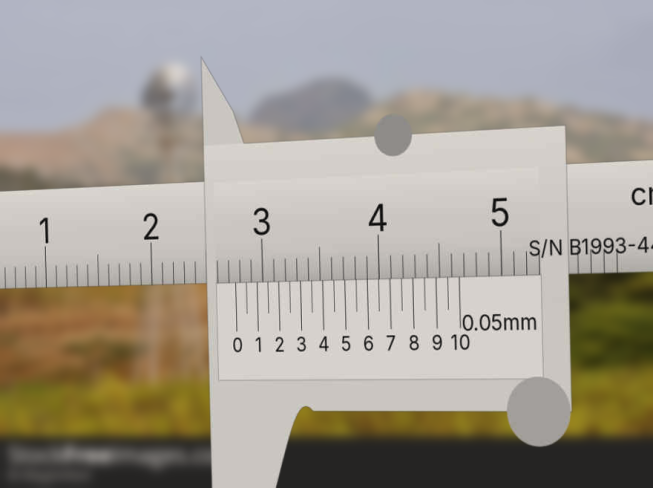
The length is 27.6,mm
